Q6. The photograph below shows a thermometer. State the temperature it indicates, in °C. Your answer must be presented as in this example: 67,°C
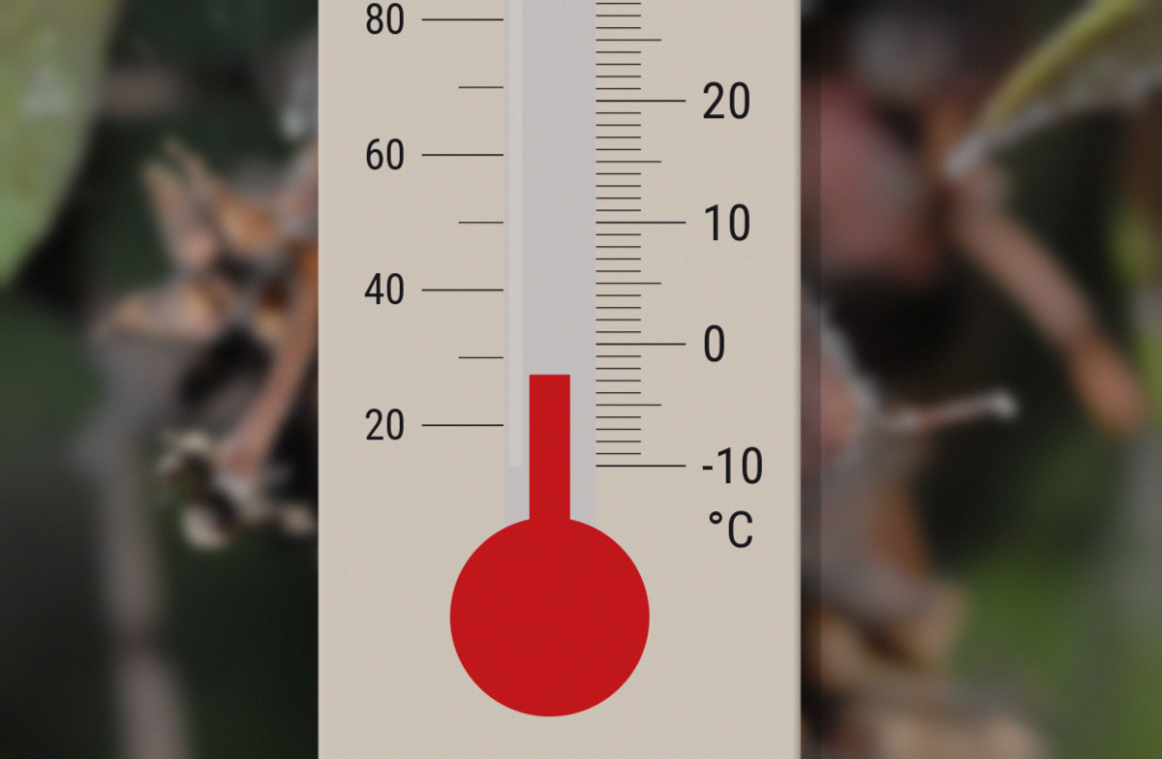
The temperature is -2.5,°C
